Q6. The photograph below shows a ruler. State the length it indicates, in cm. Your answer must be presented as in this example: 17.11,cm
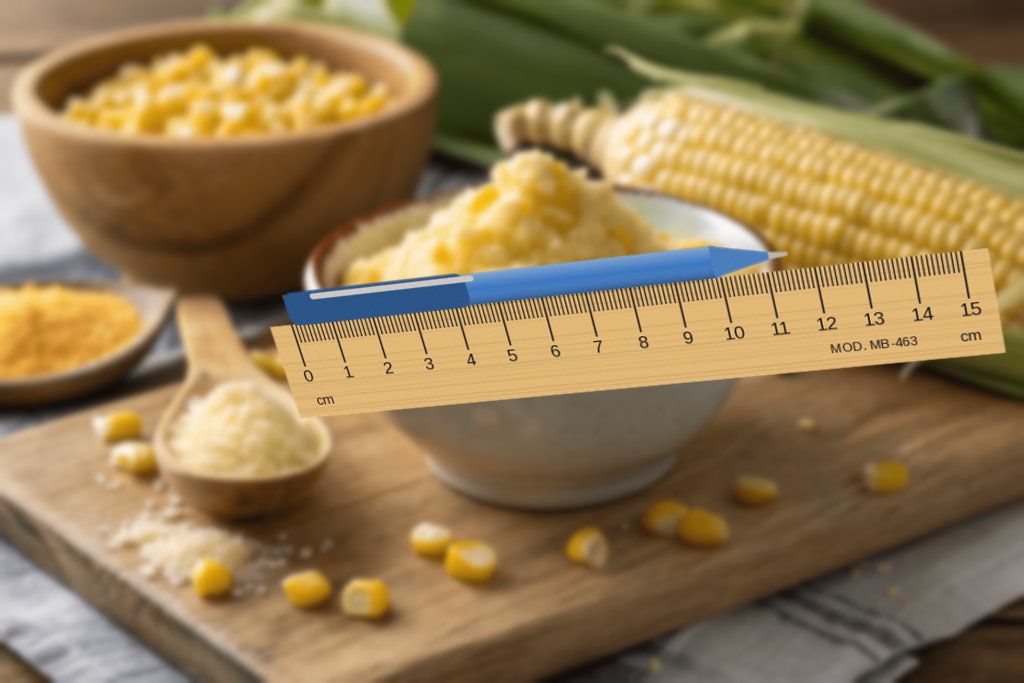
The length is 11.5,cm
